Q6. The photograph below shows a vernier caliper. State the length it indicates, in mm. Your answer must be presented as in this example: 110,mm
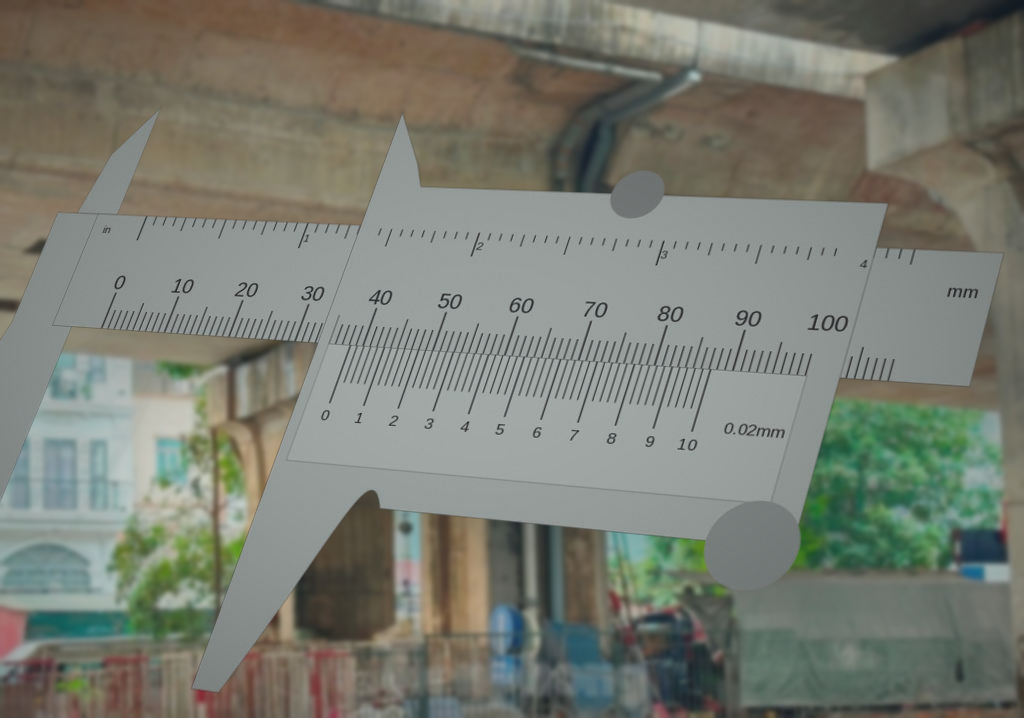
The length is 38.2,mm
